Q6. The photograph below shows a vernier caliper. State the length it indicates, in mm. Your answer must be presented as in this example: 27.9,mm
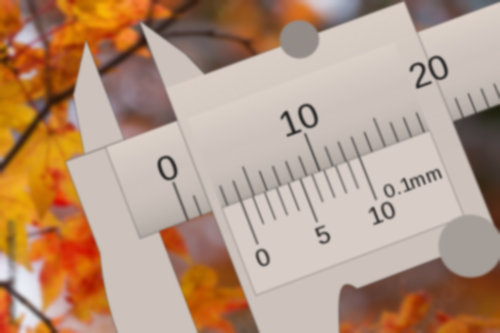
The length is 4.0,mm
